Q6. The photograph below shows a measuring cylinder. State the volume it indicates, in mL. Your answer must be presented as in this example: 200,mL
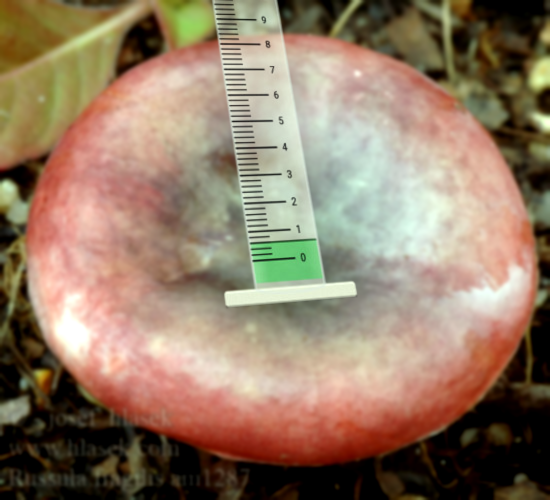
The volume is 0.6,mL
